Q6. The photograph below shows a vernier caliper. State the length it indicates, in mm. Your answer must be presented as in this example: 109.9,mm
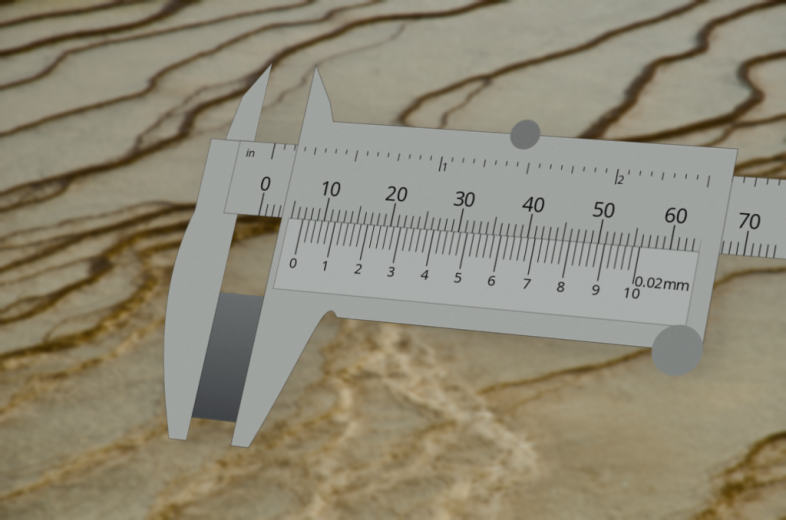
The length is 6.8,mm
